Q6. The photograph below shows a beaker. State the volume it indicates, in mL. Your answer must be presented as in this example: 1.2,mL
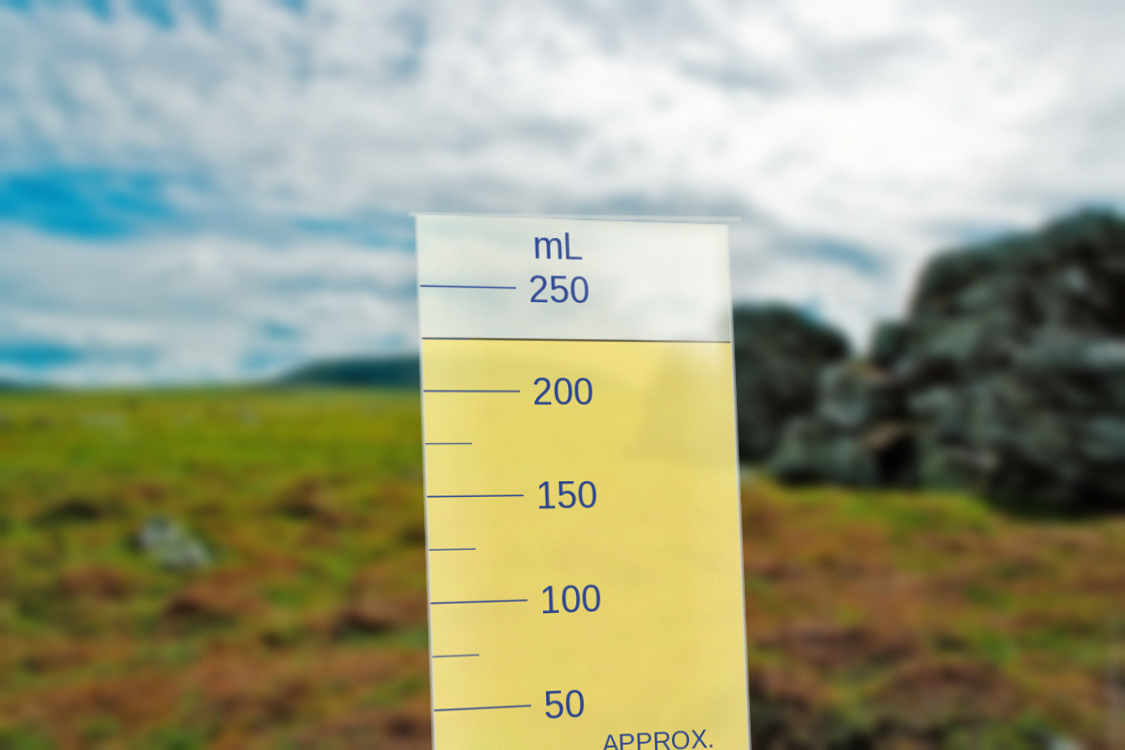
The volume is 225,mL
